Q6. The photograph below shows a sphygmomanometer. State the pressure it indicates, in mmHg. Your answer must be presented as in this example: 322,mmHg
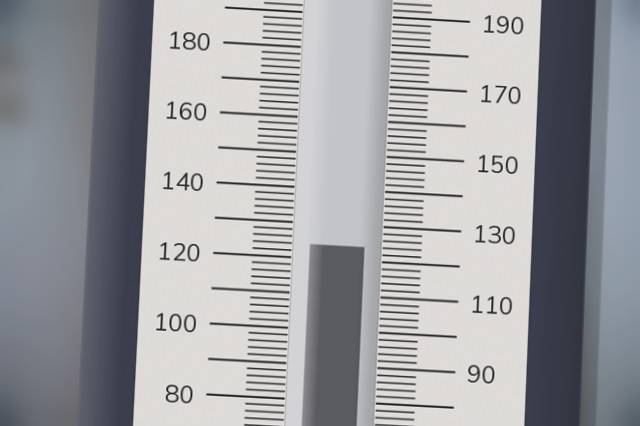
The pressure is 124,mmHg
